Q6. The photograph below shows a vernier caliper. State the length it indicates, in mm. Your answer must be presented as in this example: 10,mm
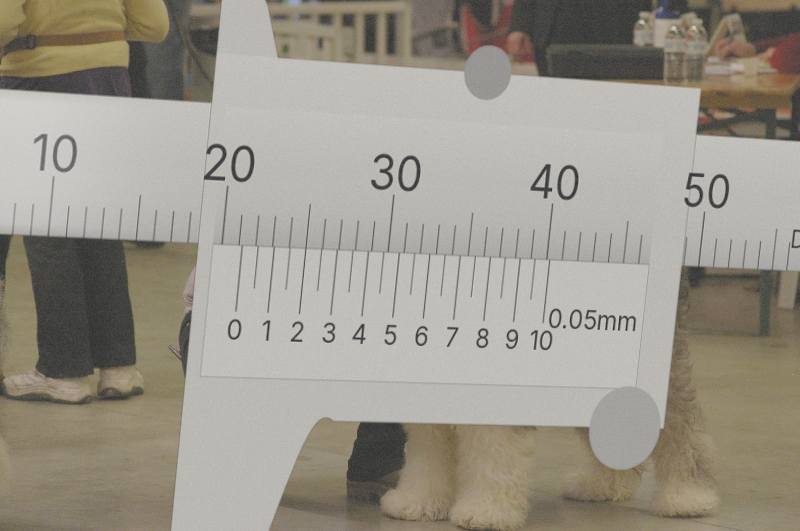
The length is 21.2,mm
